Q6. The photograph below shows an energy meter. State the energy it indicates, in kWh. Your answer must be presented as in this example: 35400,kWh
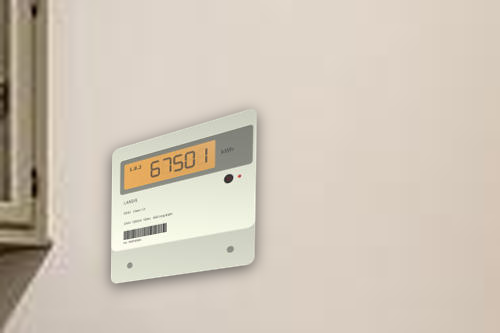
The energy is 67501,kWh
